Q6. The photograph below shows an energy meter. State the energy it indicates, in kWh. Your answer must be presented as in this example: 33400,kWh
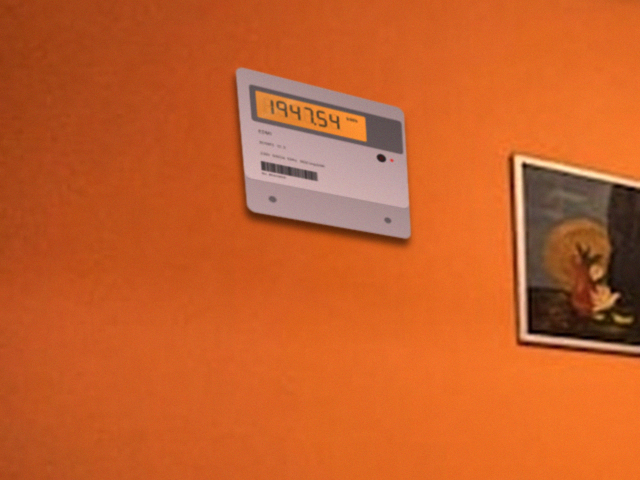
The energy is 1947.54,kWh
